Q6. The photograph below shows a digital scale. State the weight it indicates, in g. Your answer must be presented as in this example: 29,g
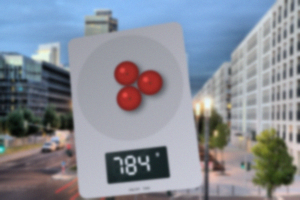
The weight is 784,g
